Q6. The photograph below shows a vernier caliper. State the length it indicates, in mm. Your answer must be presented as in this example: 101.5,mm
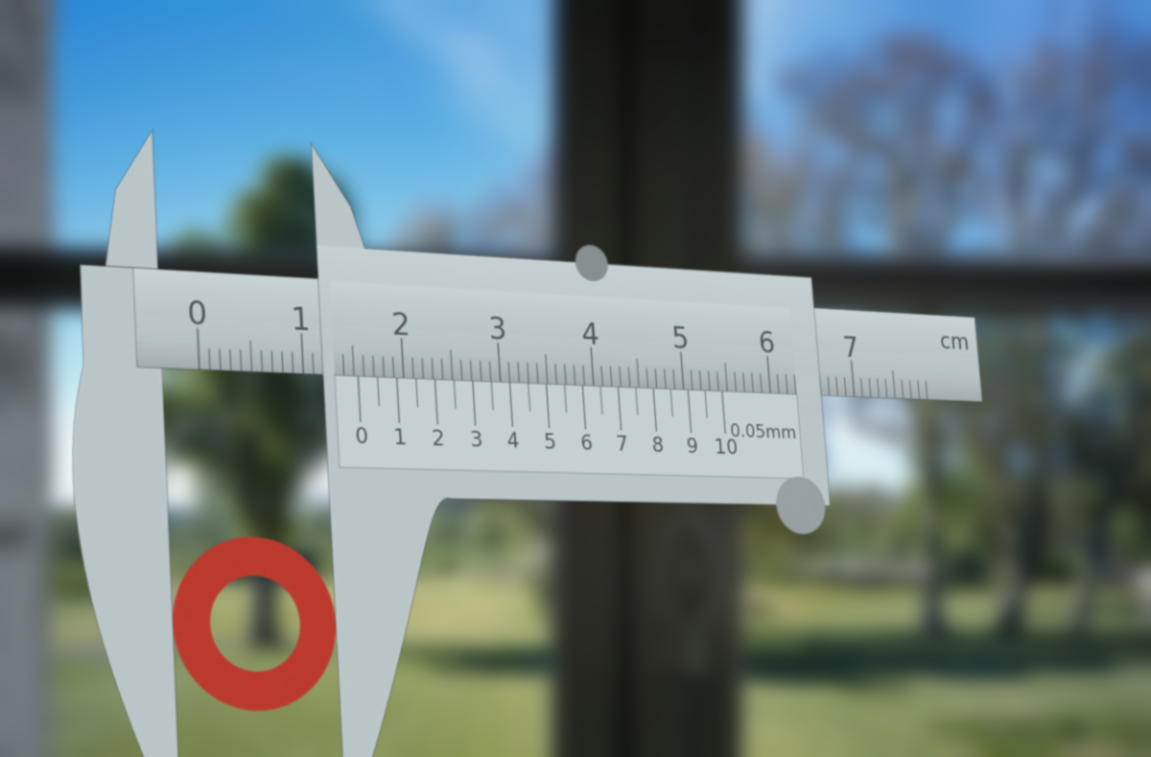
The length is 15.4,mm
